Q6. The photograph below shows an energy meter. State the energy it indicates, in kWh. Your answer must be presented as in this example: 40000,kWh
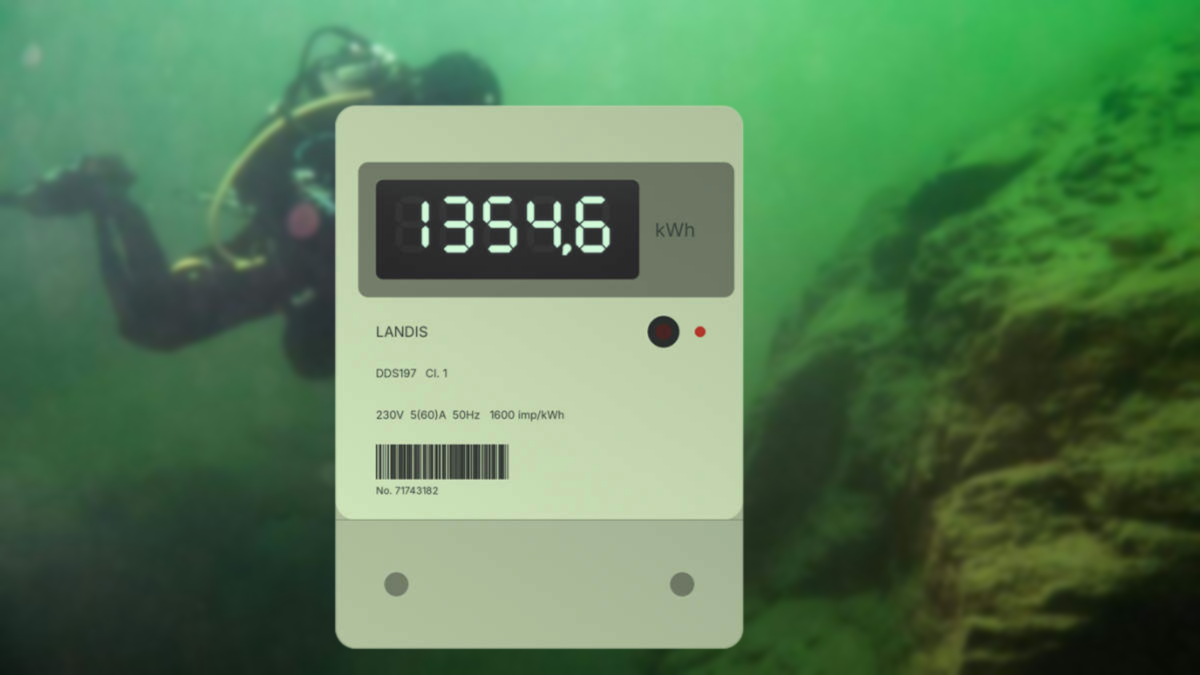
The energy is 1354.6,kWh
